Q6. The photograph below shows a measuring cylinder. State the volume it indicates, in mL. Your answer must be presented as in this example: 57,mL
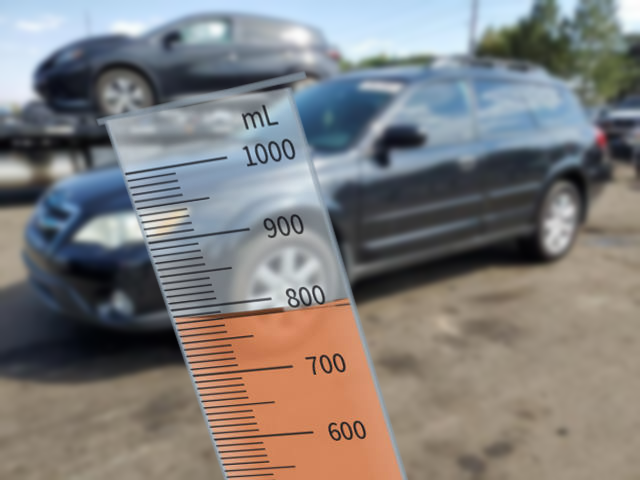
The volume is 780,mL
